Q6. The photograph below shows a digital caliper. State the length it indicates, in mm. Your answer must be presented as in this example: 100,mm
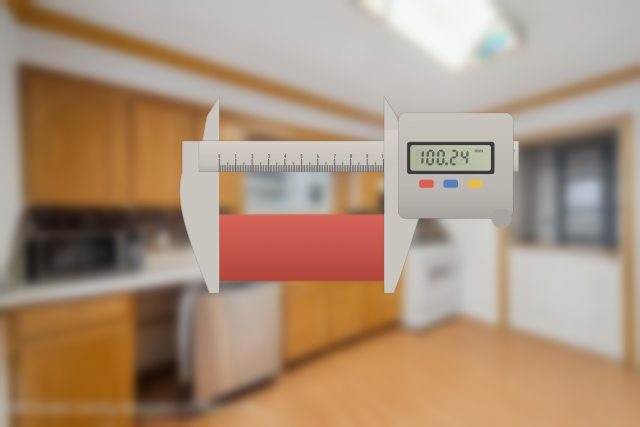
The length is 100.24,mm
